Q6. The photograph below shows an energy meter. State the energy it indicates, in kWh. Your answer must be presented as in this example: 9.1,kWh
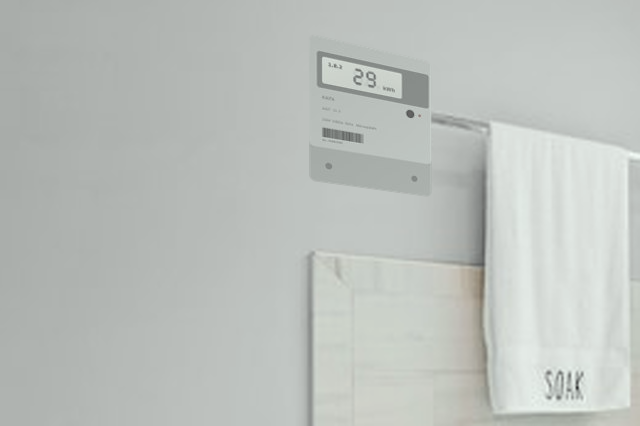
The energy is 29,kWh
